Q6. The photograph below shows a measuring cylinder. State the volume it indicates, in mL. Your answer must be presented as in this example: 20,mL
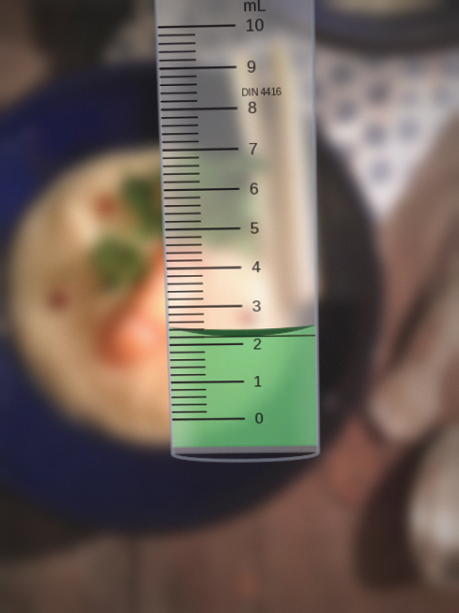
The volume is 2.2,mL
